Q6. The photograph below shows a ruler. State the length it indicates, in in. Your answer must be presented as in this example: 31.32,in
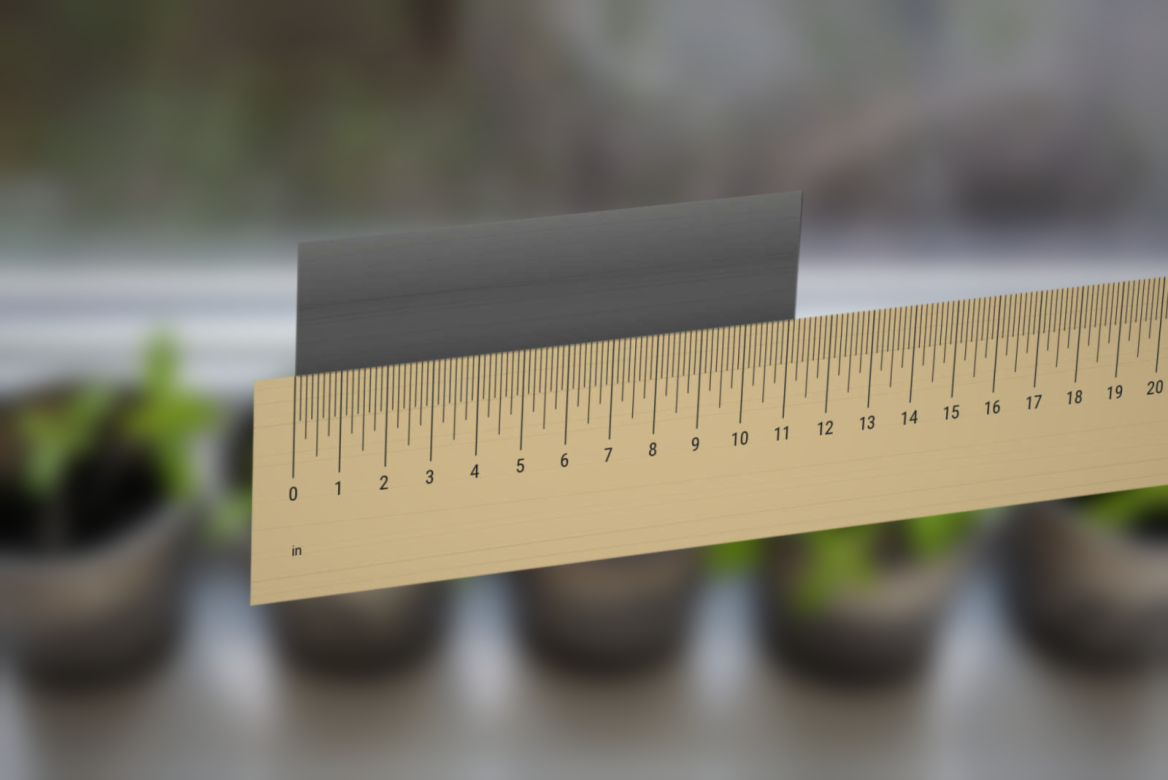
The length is 11.125,in
